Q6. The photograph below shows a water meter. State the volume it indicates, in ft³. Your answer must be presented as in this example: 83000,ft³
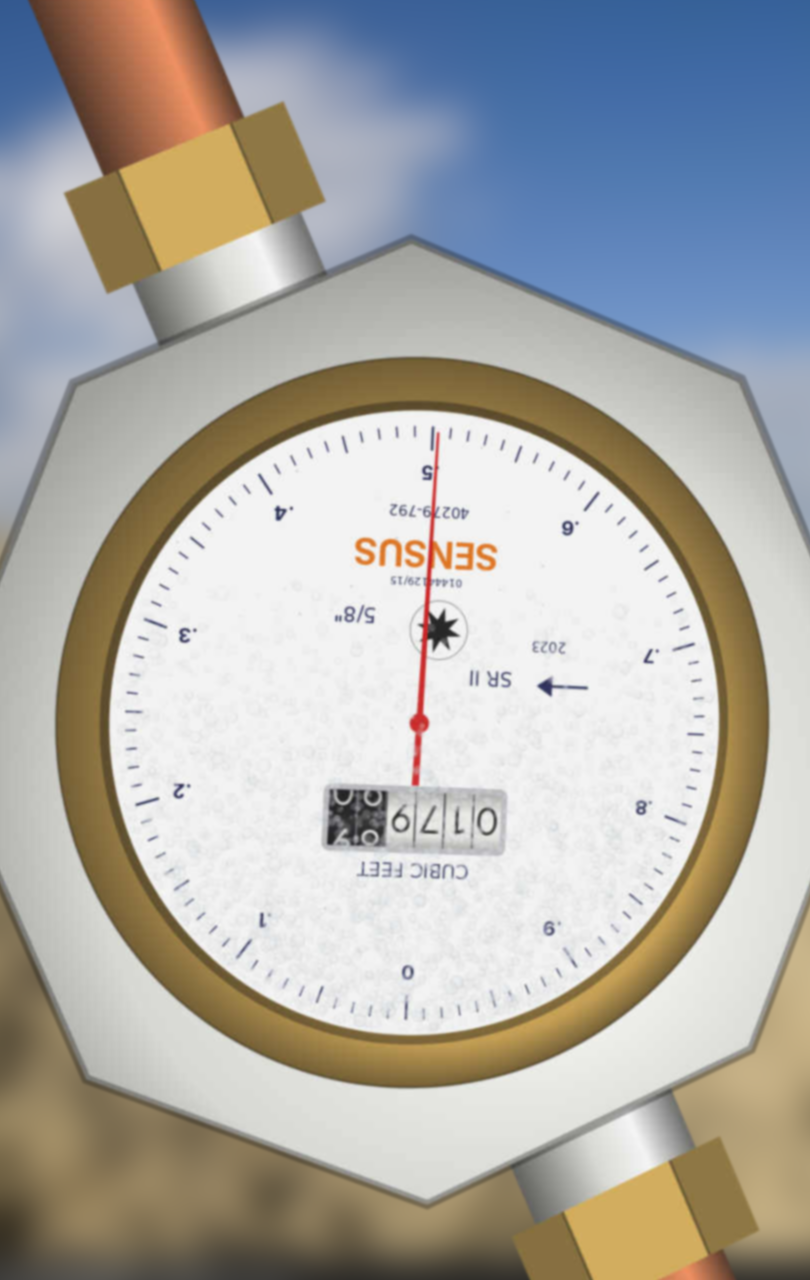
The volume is 17989.50,ft³
